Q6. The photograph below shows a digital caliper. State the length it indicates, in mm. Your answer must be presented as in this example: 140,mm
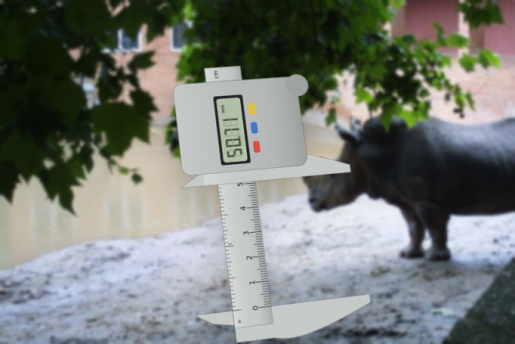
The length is 50.71,mm
